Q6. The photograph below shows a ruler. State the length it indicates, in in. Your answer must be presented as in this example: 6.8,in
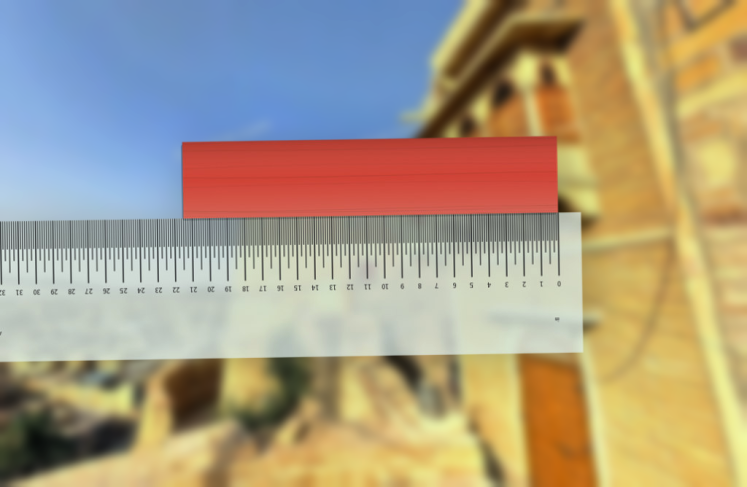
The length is 21.5,in
